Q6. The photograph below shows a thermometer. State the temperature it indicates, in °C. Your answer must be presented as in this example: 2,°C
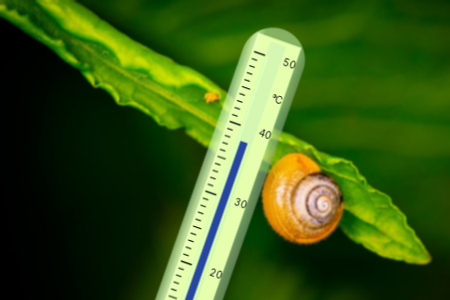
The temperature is 38,°C
